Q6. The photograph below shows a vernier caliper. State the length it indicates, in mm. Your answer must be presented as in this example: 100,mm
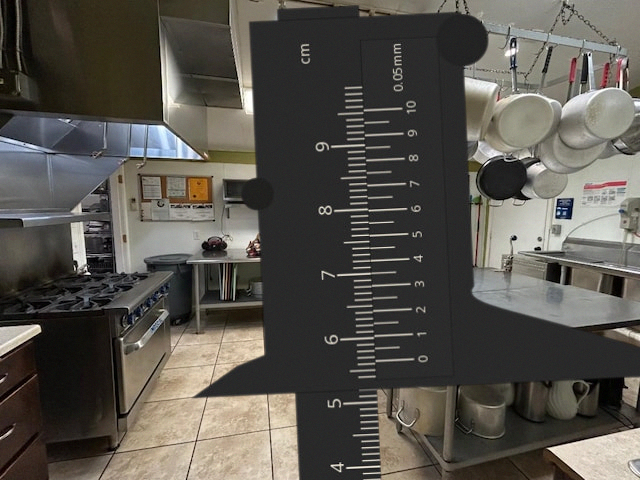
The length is 56.4,mm
